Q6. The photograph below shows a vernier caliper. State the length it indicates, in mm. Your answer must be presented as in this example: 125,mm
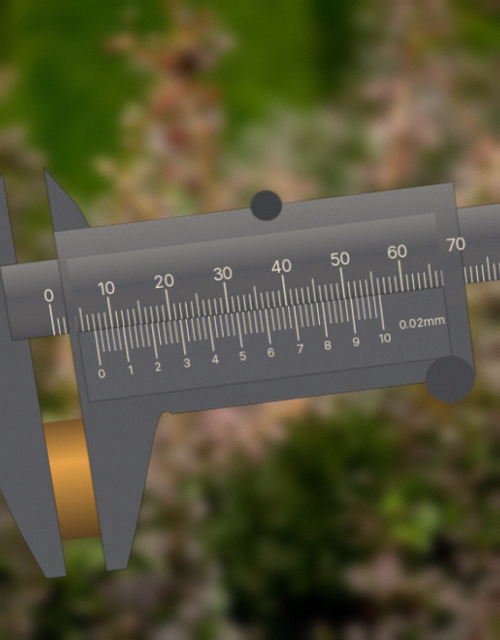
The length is 7.0,mm
